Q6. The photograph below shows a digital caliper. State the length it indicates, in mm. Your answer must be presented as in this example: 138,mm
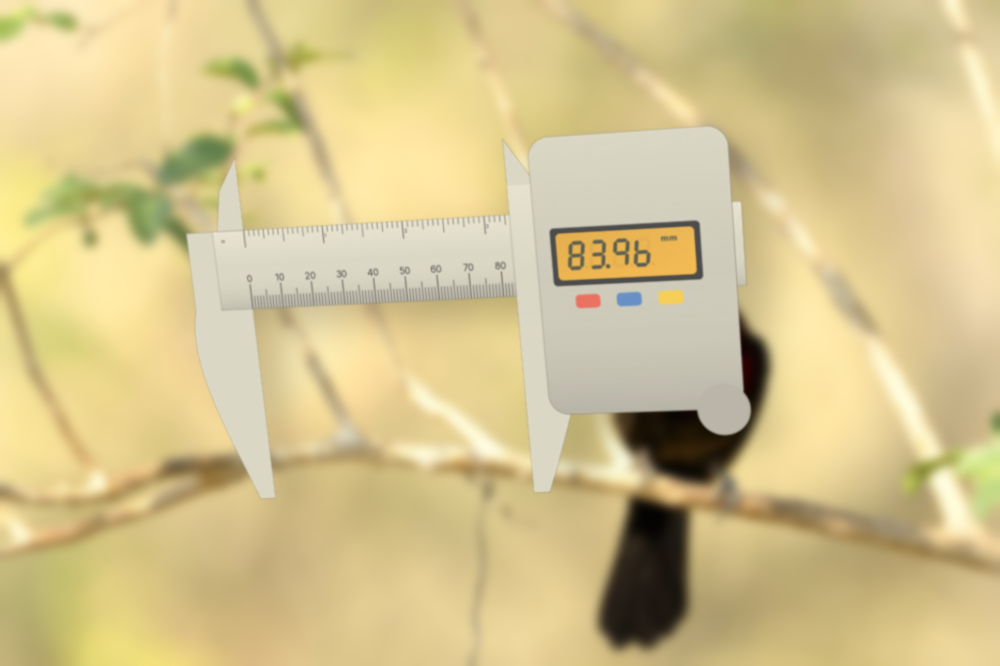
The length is 83.96,mm
